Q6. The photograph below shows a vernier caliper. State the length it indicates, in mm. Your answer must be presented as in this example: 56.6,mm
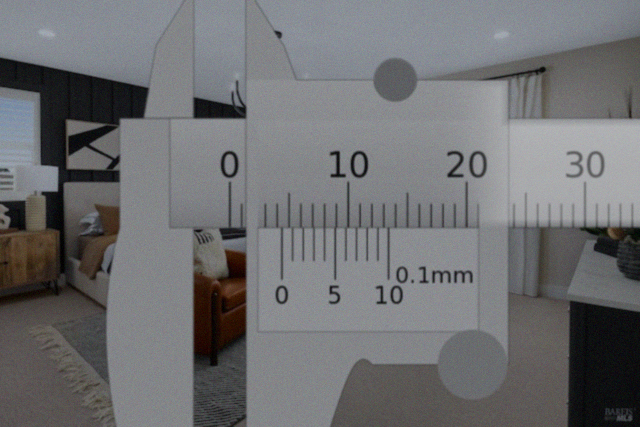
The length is 4.4,mm
